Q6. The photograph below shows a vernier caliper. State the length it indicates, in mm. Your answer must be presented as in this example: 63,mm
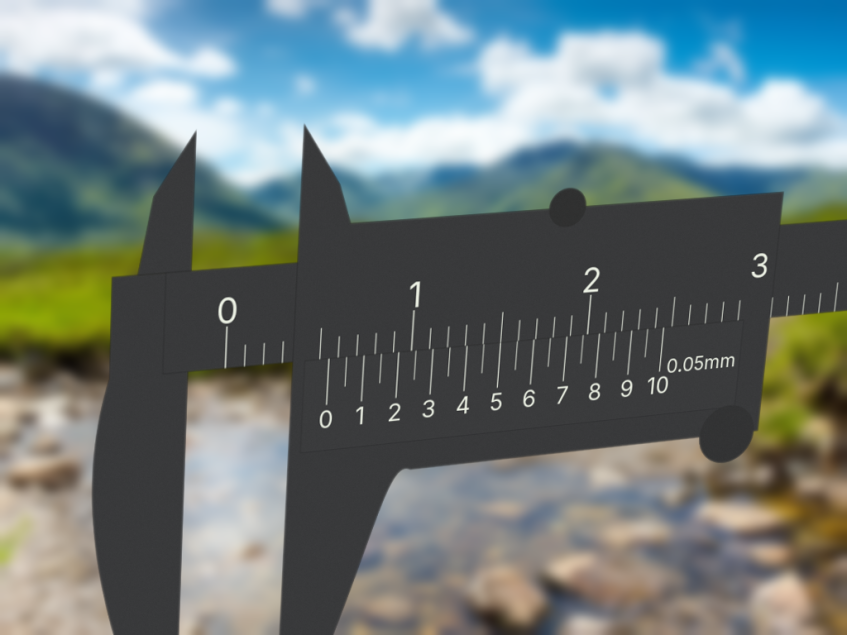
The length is 5.5,mm
